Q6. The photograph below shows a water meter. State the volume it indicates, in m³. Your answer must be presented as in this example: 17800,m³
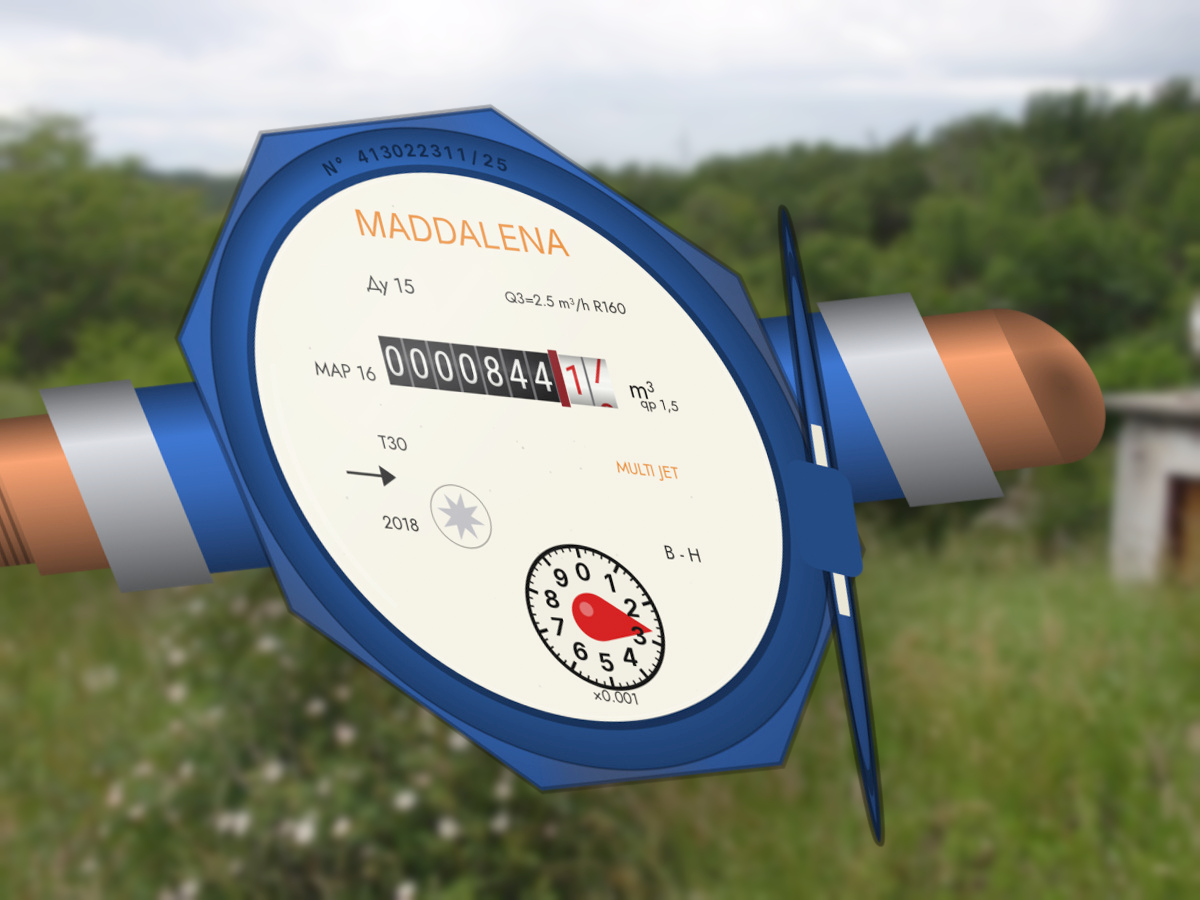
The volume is 844.172,m³
